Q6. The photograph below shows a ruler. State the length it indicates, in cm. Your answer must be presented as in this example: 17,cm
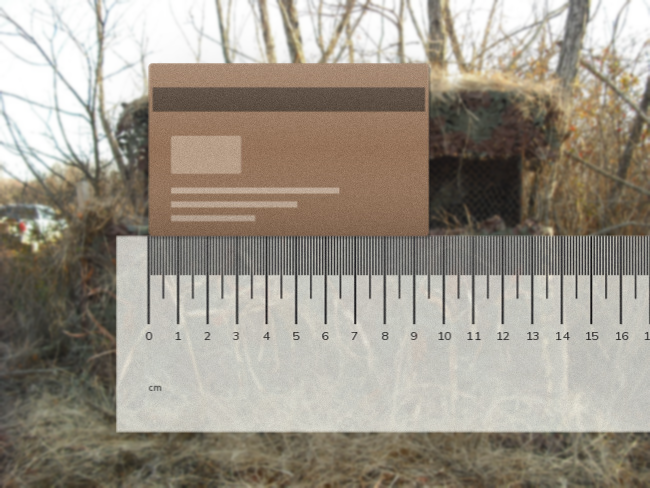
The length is 9.5,cm
